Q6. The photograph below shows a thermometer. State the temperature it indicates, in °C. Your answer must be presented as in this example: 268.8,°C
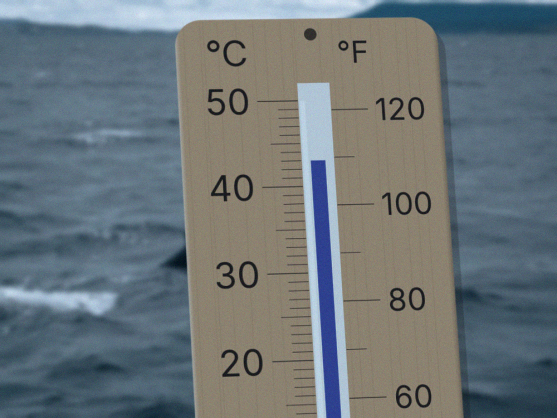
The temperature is 43,°C
